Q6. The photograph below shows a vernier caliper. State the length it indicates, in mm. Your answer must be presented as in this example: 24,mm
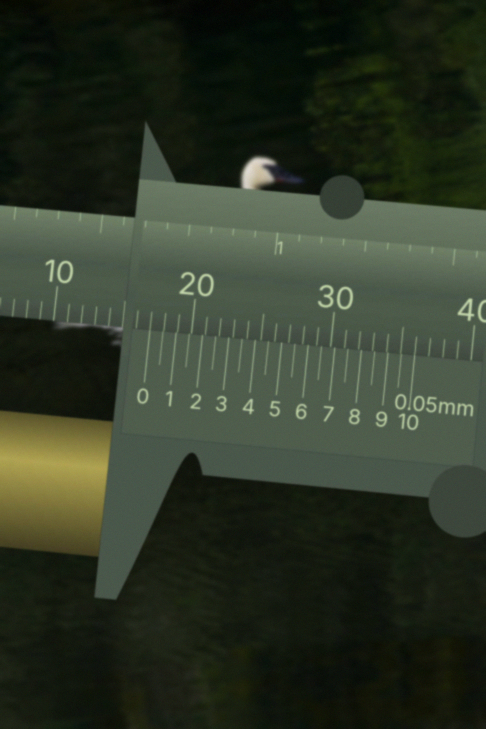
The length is 17.0,mm
